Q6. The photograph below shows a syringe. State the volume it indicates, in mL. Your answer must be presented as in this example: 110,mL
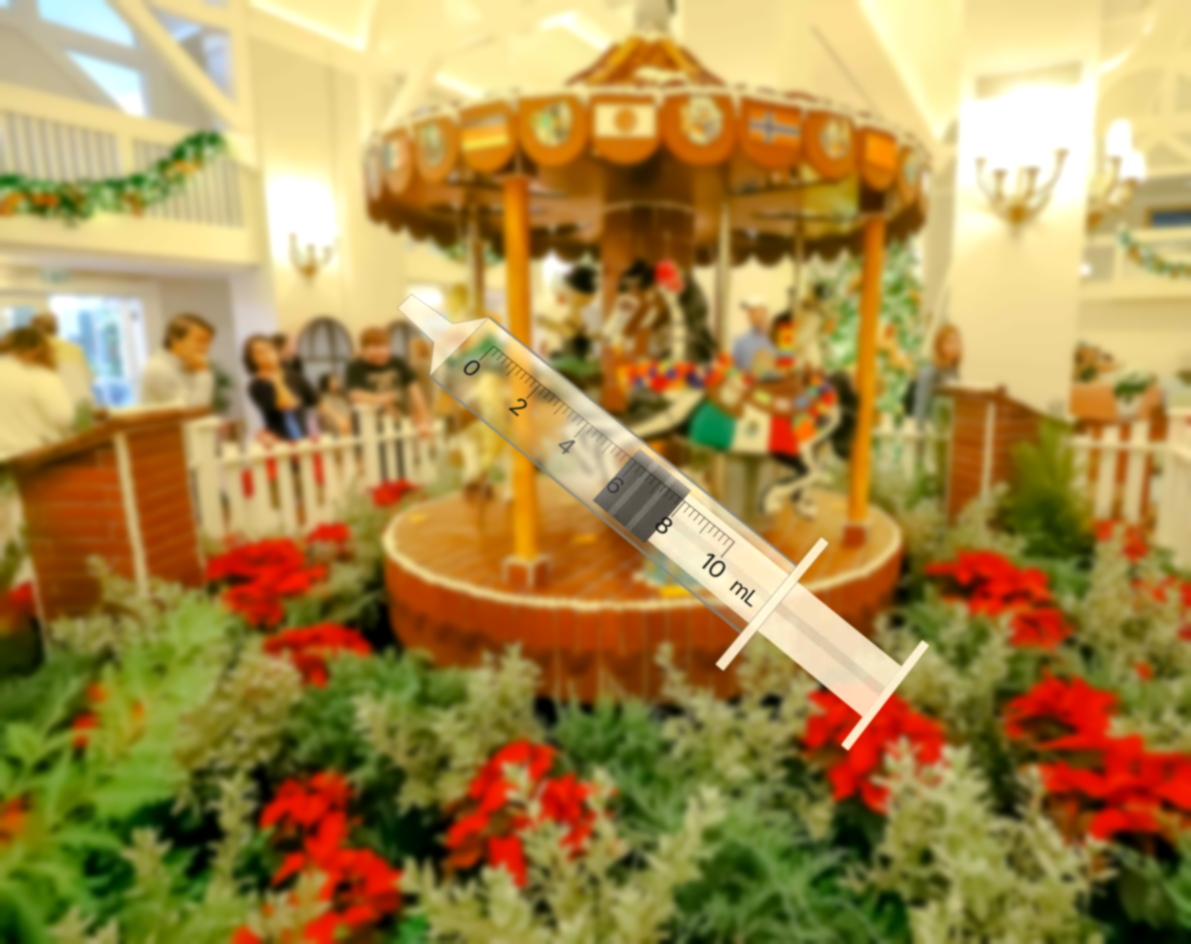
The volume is 5.8,mL
